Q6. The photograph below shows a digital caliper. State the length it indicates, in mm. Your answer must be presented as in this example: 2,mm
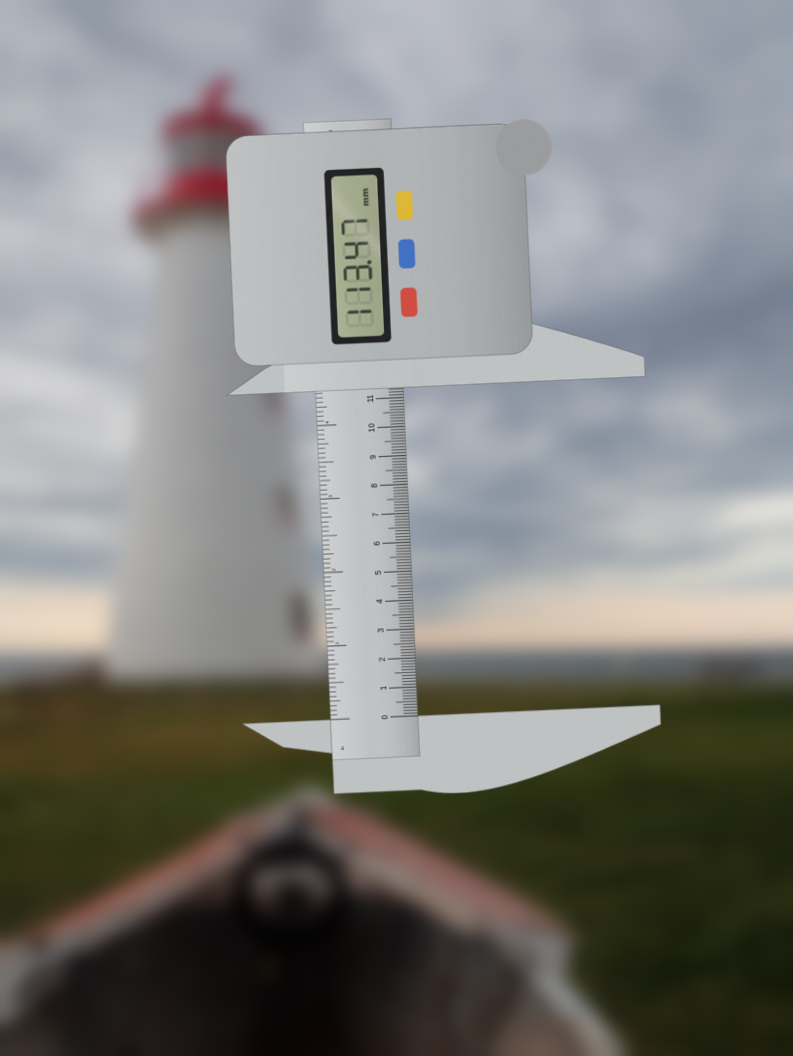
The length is 113.47,mm
